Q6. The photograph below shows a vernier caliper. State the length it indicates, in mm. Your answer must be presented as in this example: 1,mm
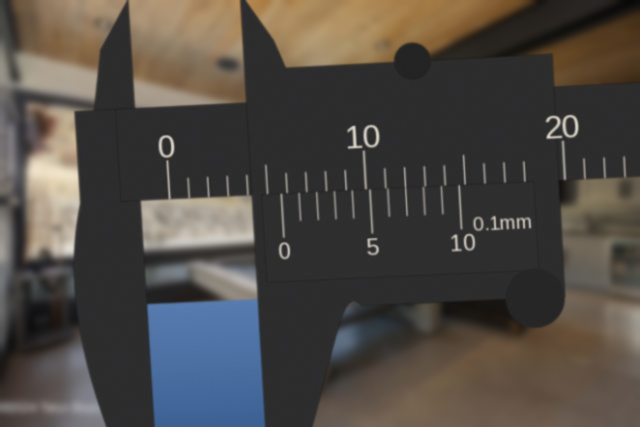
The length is 5.7,mm
